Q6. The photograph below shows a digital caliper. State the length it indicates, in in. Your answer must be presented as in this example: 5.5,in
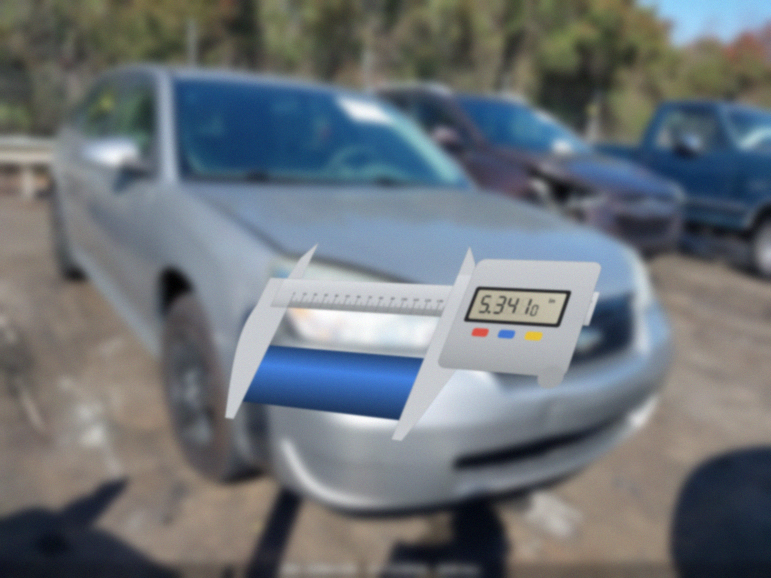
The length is 5.3410,in
